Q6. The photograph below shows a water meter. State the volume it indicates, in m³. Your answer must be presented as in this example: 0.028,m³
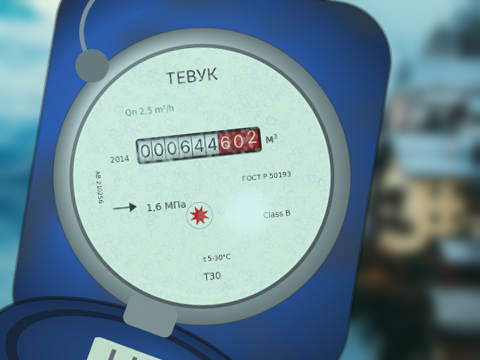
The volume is 644.602,m³
